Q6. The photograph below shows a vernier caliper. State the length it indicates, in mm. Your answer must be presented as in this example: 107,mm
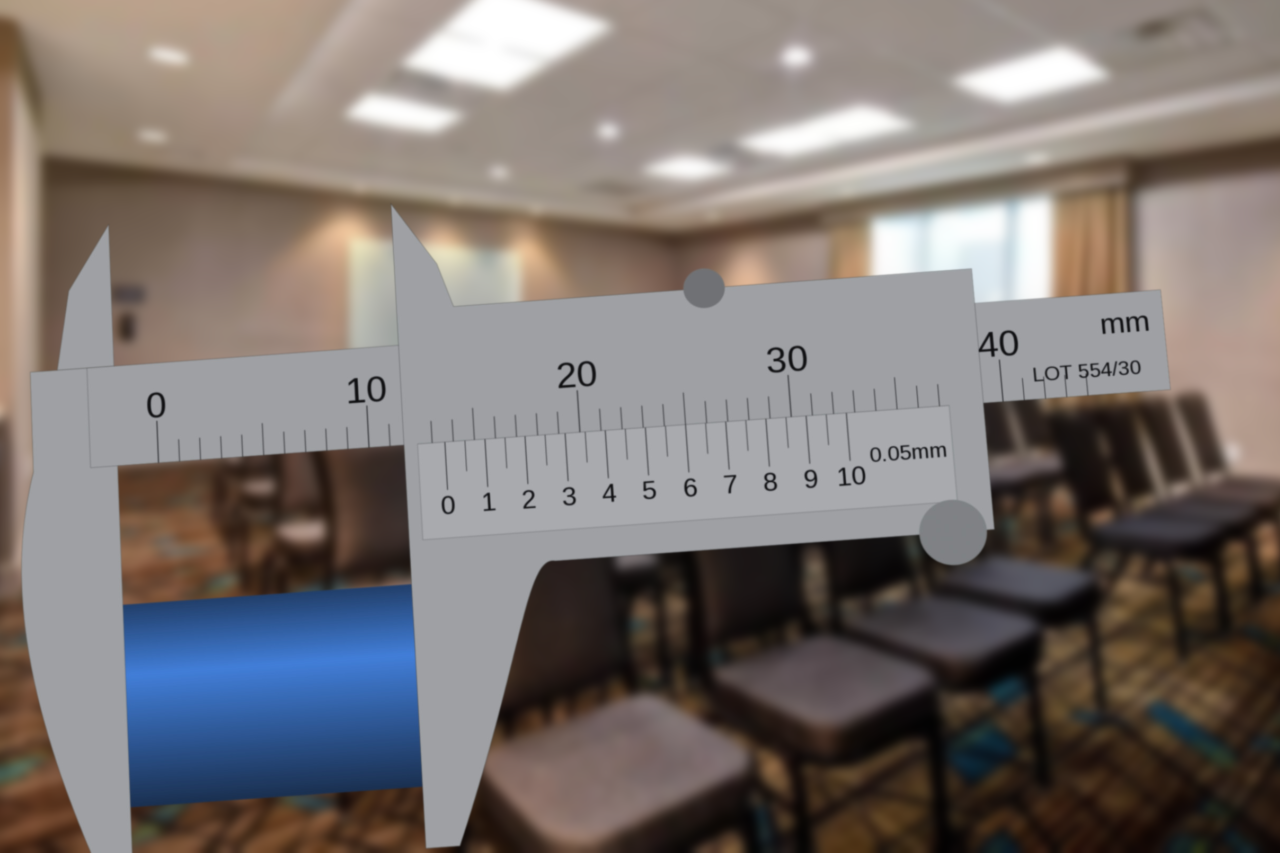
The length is 13.6,mm
